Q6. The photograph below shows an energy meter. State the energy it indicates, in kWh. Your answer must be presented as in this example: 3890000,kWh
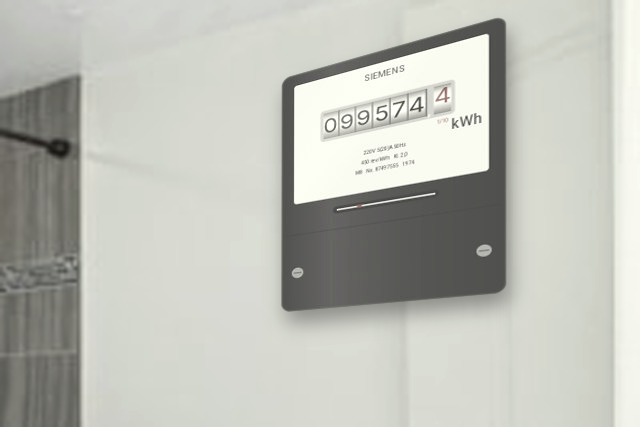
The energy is 99574.4,kWh
